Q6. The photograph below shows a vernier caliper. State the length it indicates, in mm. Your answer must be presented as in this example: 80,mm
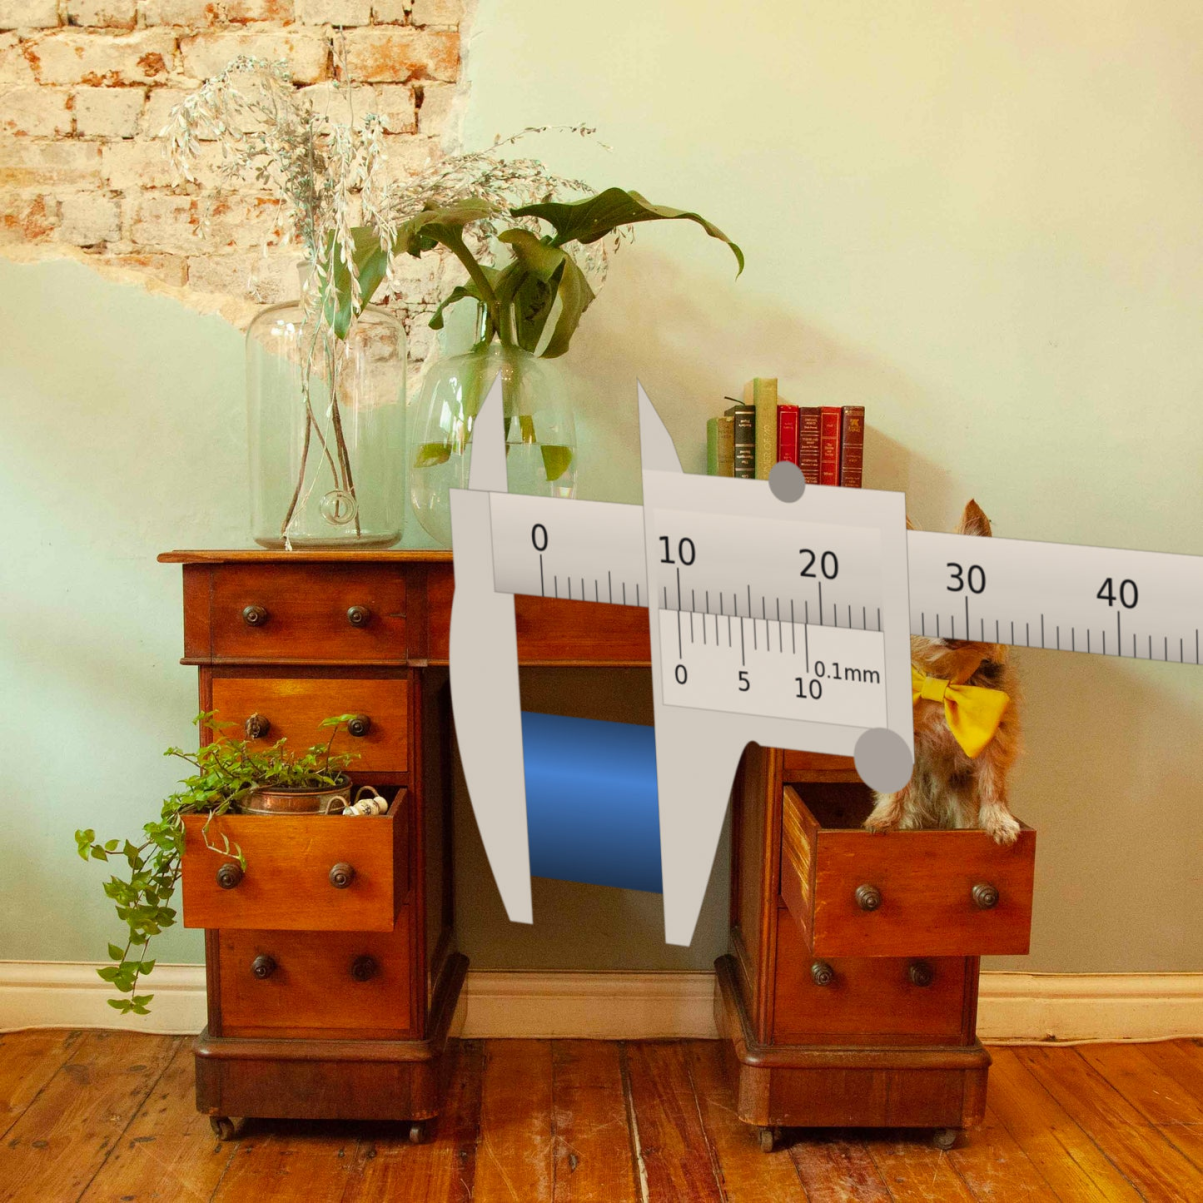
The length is 9.9,mm
